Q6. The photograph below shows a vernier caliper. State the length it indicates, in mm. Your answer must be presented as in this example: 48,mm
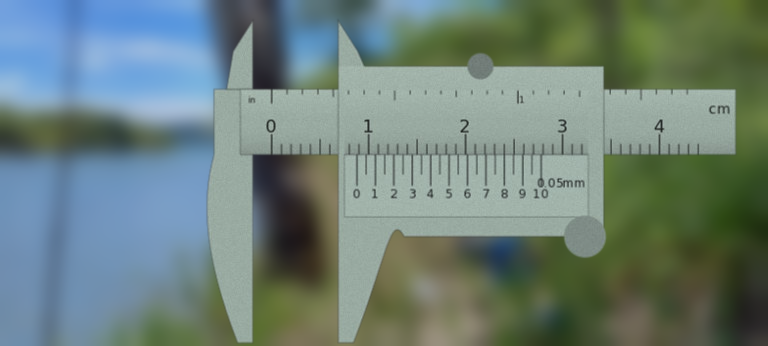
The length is 8.8,mm
